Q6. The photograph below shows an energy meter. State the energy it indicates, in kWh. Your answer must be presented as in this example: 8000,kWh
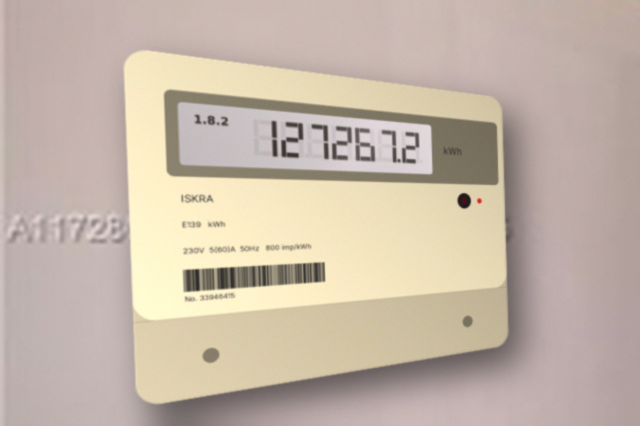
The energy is 127267.2,kWh
